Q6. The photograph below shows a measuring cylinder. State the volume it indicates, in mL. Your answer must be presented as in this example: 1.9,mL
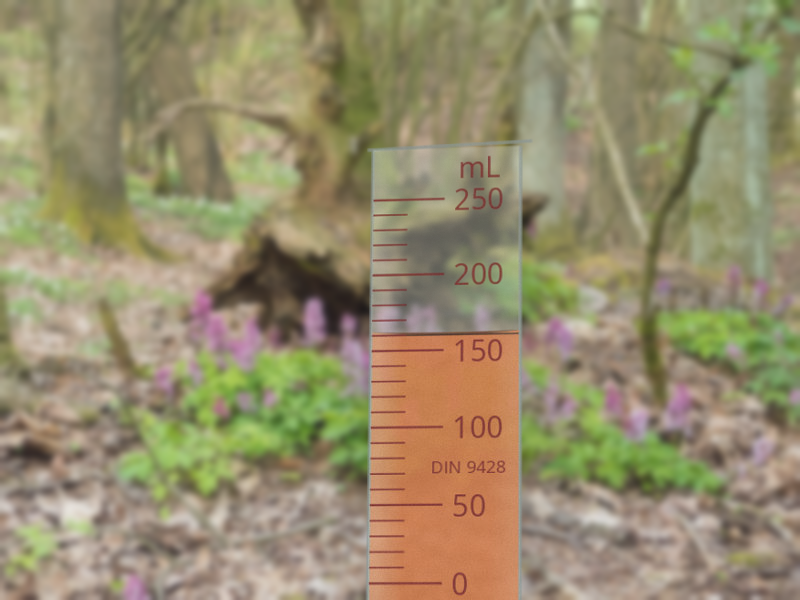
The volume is 160,mL
